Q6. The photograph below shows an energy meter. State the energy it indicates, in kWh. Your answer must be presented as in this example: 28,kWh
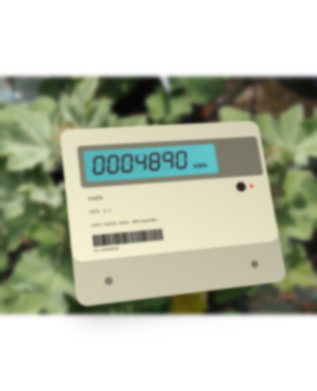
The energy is 4890,kWh
